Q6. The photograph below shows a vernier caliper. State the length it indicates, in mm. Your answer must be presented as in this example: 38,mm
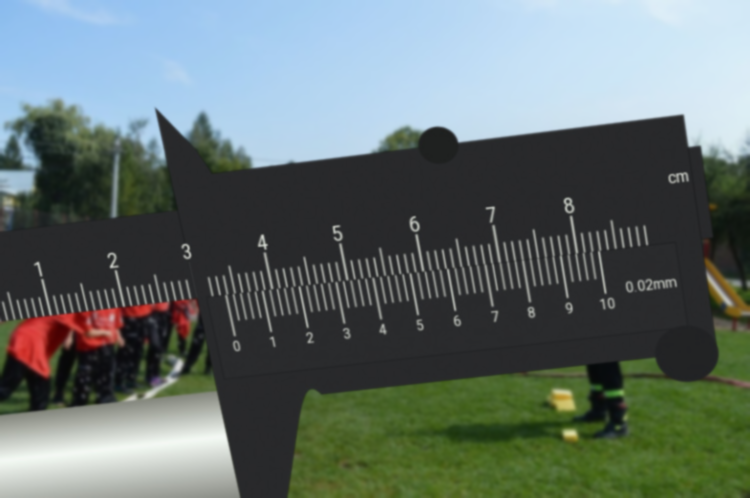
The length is 33.8,mm
